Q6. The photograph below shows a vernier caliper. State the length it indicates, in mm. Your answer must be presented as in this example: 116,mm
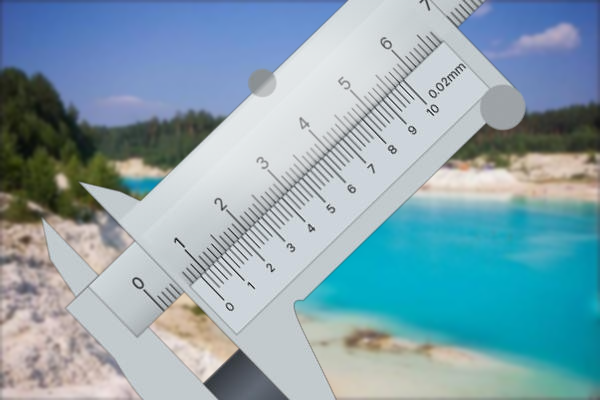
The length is 8.8,mm
